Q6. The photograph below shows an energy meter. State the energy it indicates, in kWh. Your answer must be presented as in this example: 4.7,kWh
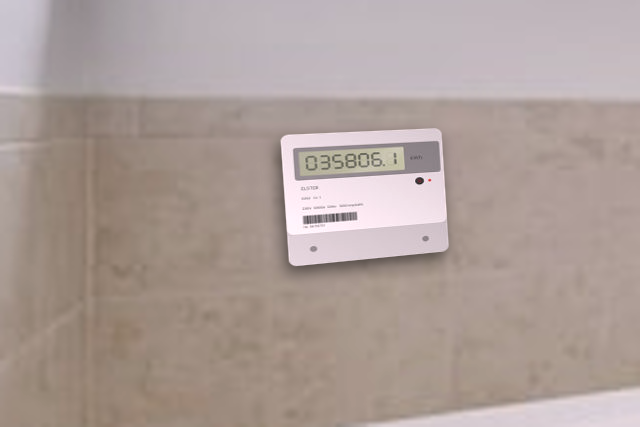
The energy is 35806.1,kWh
